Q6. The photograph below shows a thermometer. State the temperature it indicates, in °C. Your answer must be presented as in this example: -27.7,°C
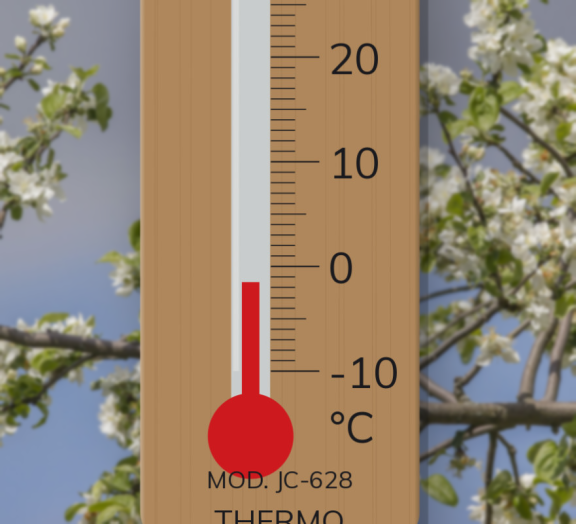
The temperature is -1.5,°C
